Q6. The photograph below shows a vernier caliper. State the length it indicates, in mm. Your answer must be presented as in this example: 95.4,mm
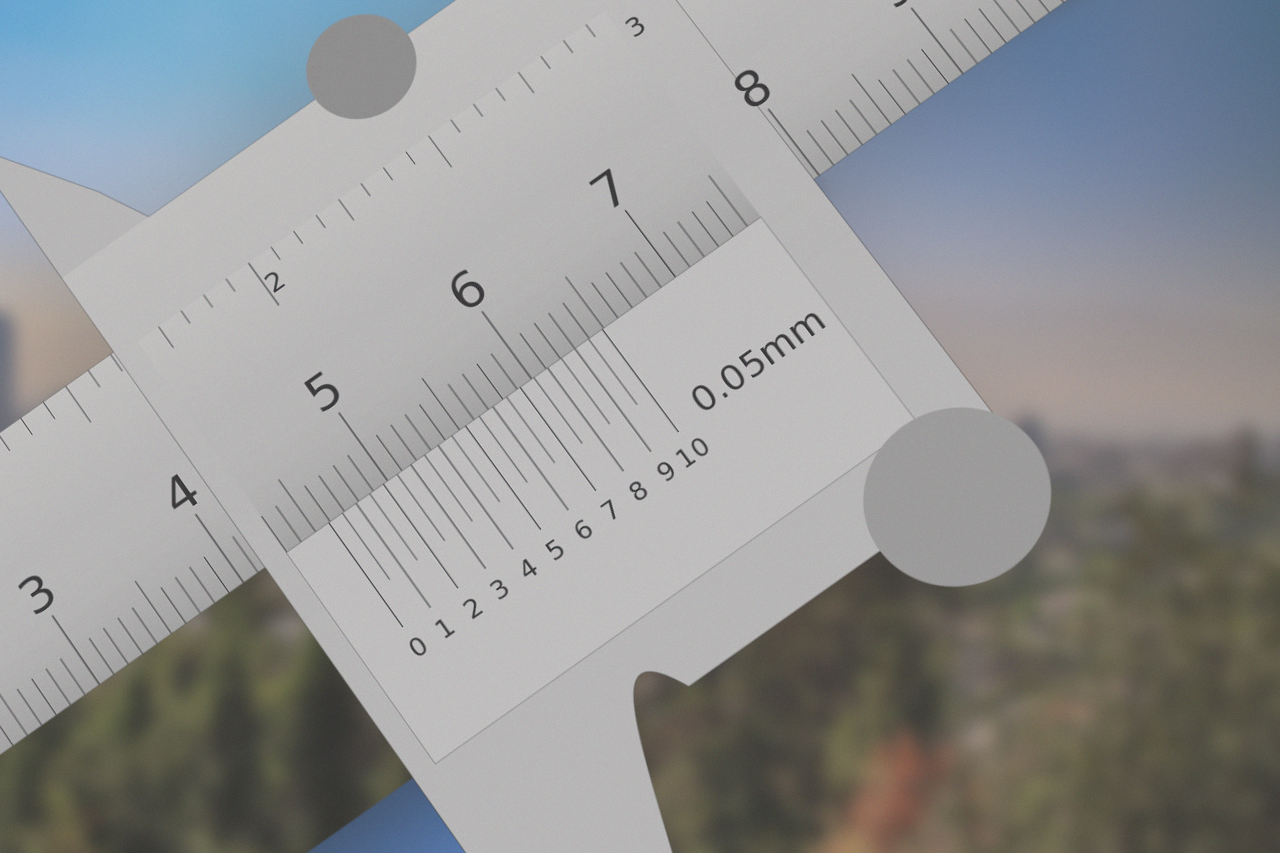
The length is 45.9,mm
